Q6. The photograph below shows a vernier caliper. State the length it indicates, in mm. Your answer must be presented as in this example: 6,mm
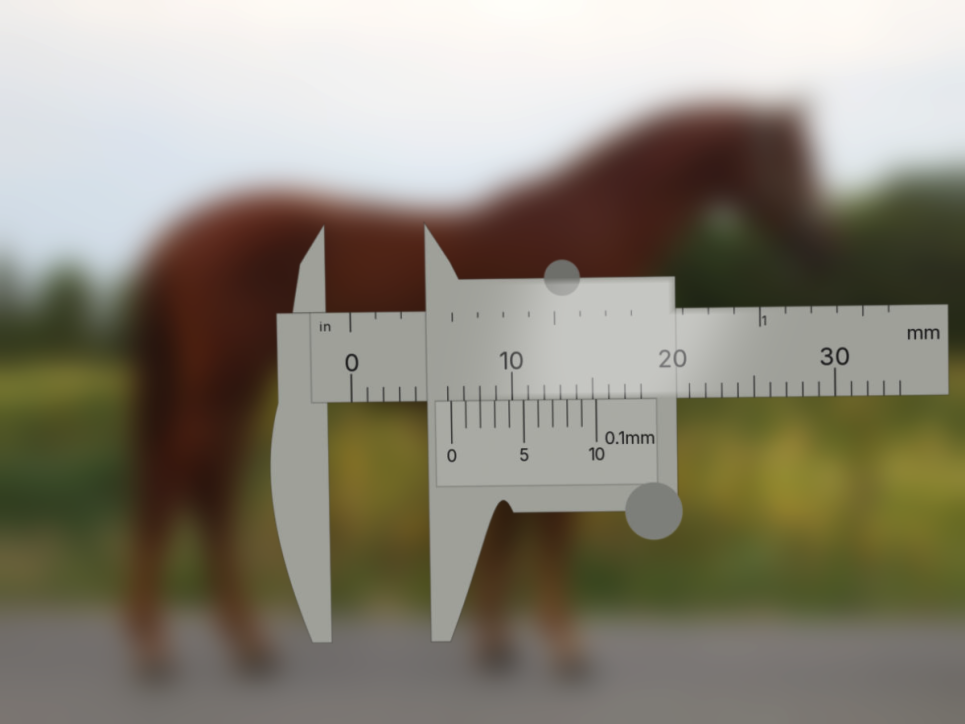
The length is 6.2,mm
